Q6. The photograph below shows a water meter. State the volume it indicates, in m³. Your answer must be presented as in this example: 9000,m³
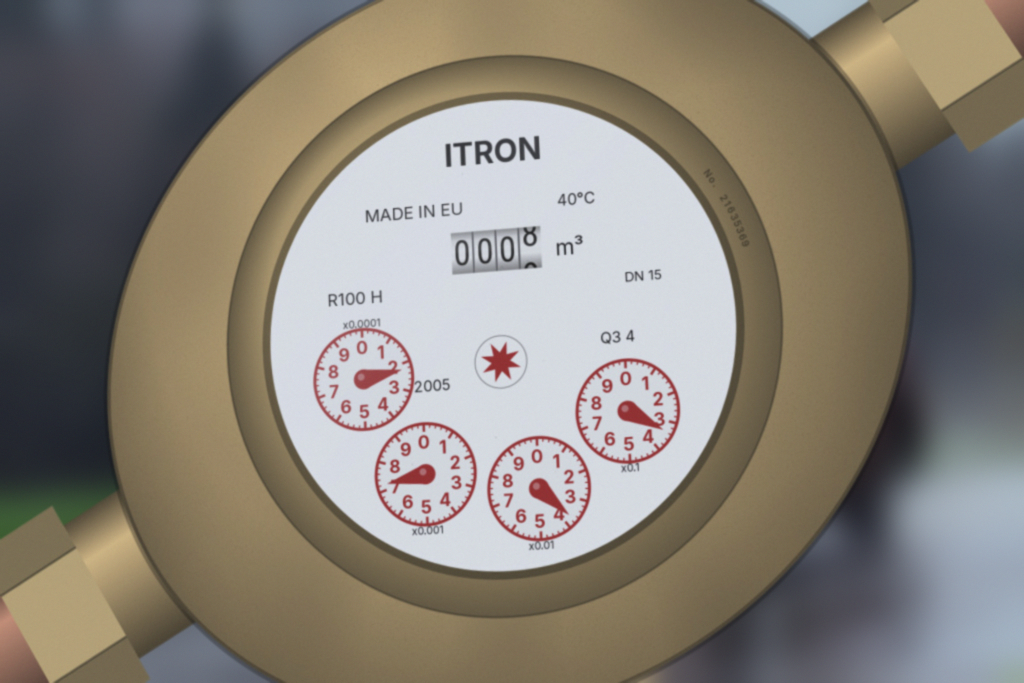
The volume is 8.3372,m³
